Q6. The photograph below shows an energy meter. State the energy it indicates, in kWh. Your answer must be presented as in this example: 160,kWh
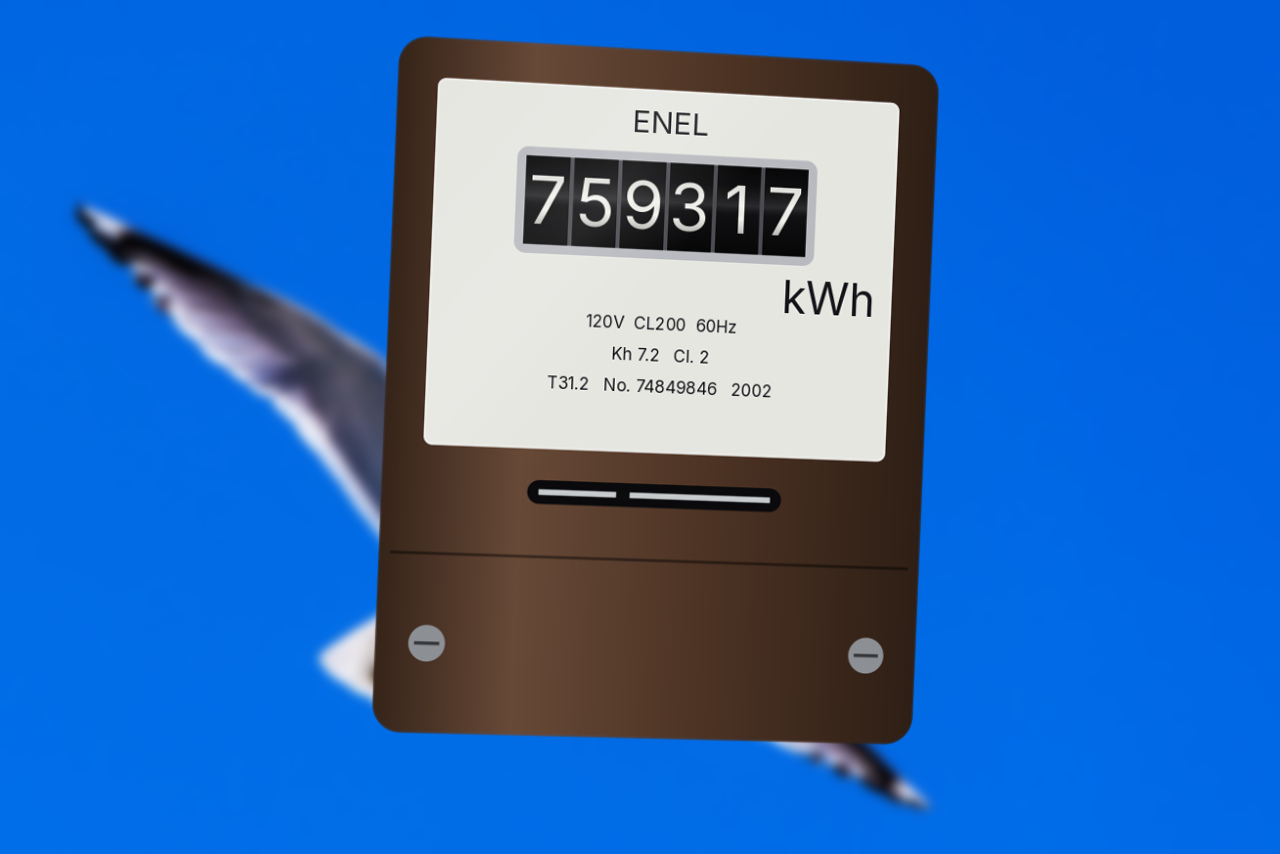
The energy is 759317,kWh
